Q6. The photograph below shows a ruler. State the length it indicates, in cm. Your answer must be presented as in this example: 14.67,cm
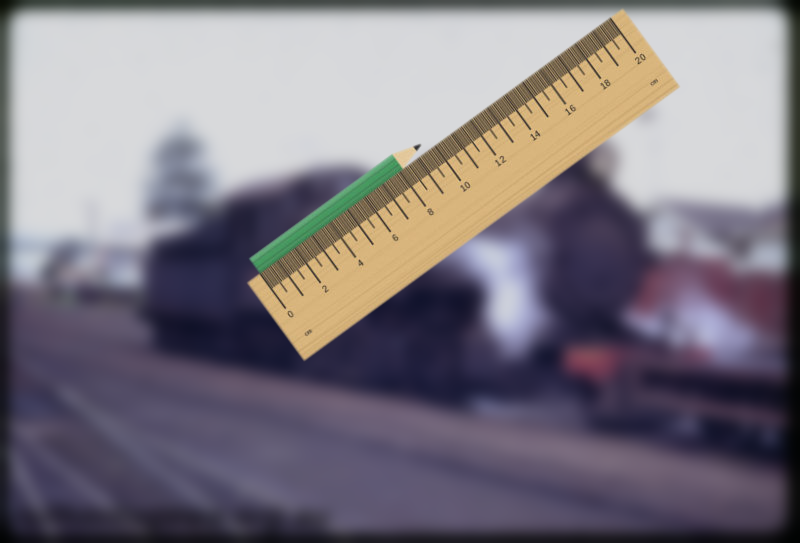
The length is 9.5,cm
